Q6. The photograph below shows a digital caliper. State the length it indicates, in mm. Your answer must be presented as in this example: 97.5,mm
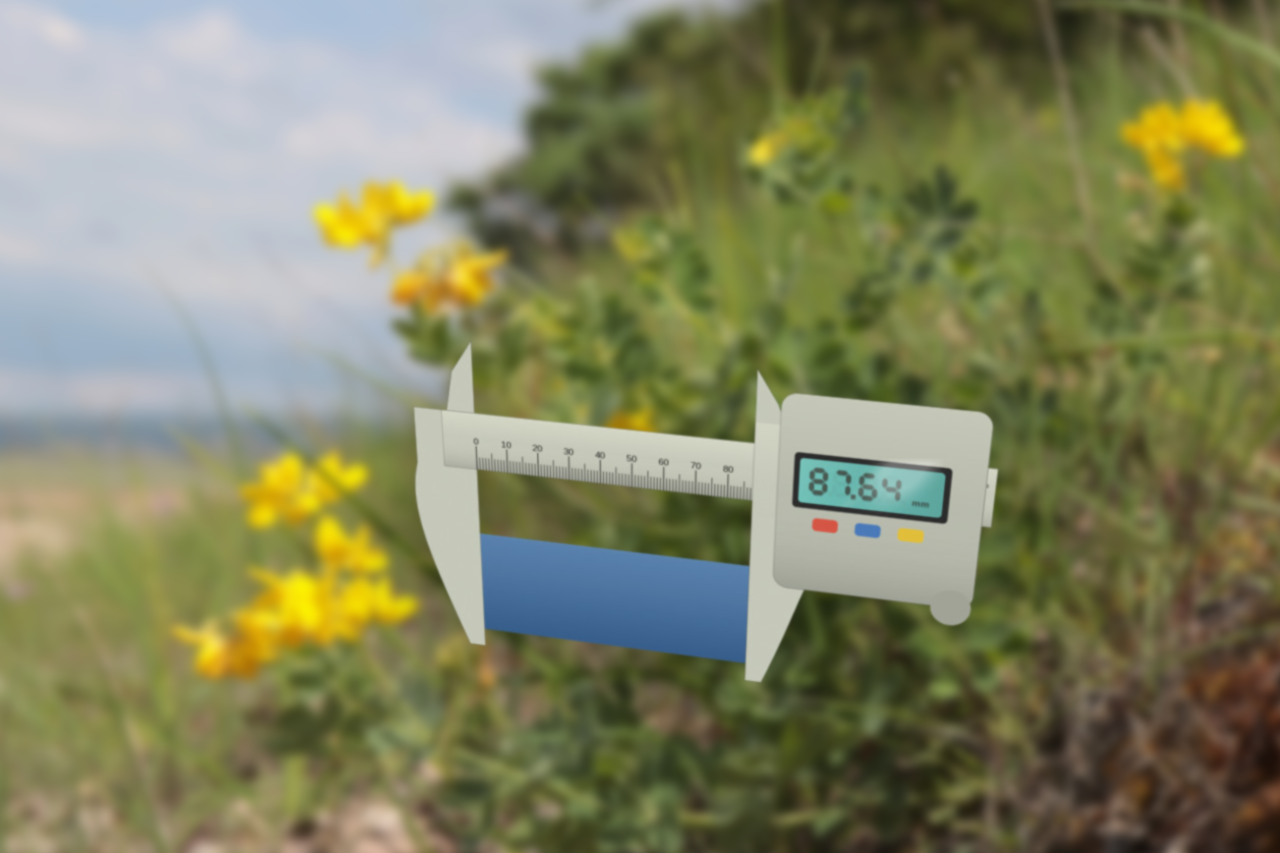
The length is 87.64,mm
